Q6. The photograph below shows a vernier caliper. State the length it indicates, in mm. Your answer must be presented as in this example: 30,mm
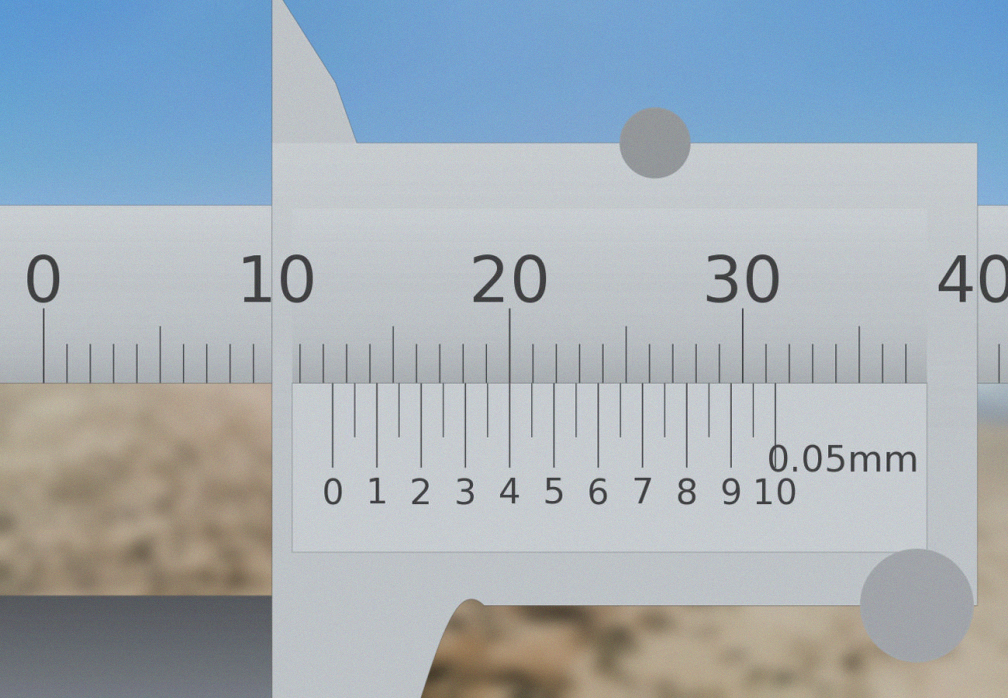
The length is 12.40,mm
